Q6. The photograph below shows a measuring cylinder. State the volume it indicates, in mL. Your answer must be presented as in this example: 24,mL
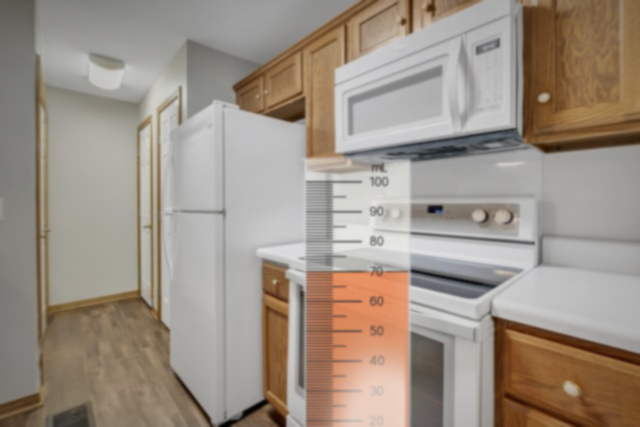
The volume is 70,mL
